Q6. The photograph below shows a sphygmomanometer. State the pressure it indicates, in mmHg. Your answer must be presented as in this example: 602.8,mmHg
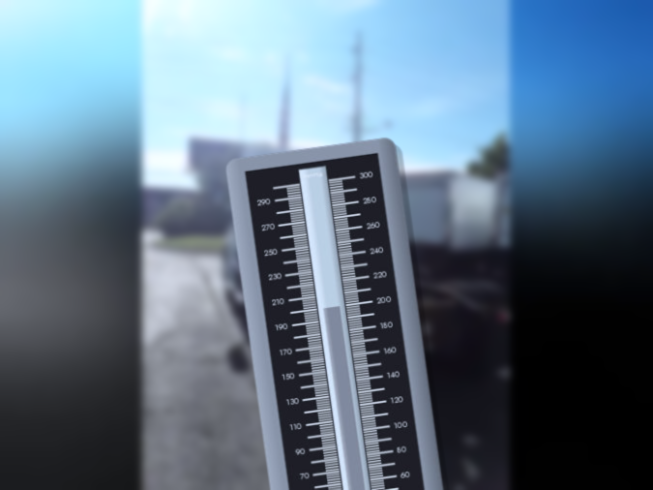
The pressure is 200,mmHg
